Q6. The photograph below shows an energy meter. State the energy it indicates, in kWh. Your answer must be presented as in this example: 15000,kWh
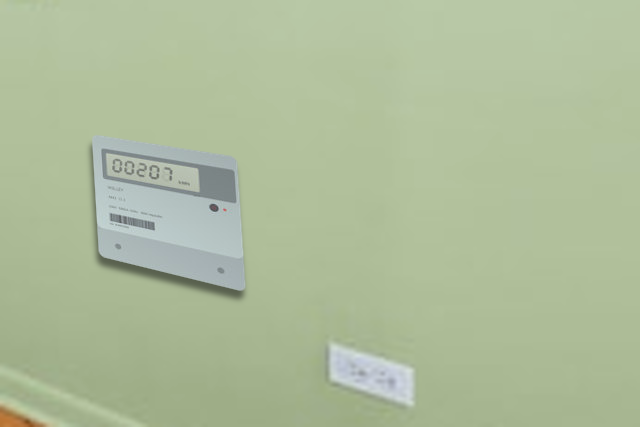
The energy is 207,kWh
